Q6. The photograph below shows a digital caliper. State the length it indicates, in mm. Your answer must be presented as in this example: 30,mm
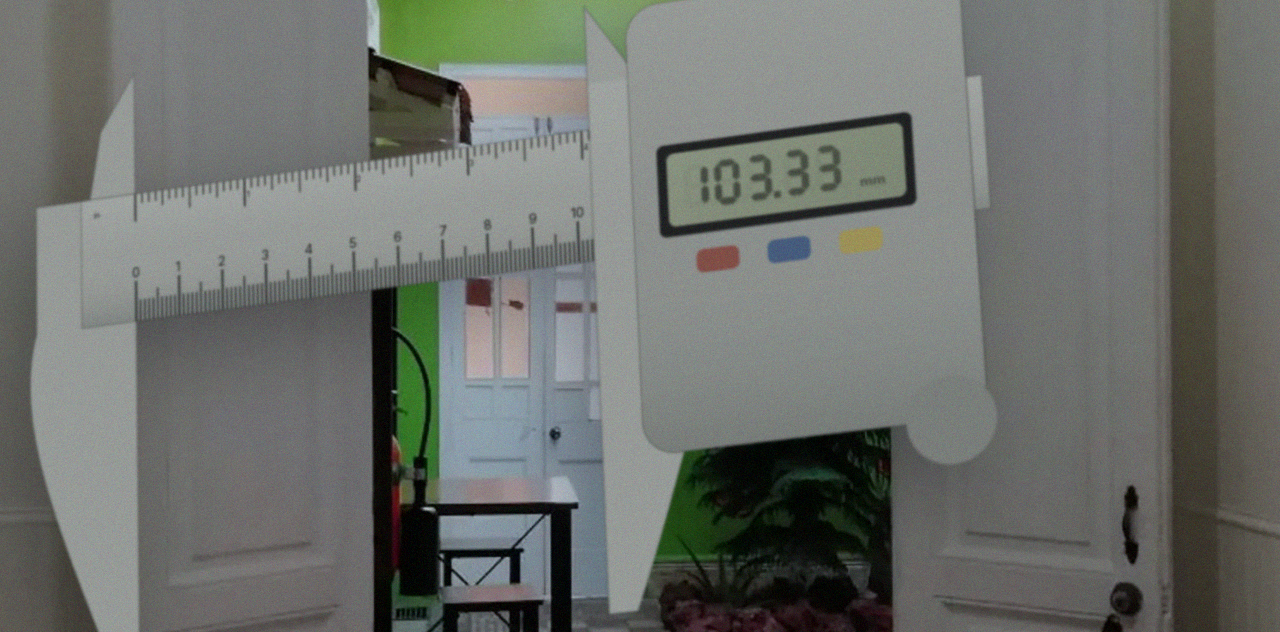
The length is 103.33,mm
